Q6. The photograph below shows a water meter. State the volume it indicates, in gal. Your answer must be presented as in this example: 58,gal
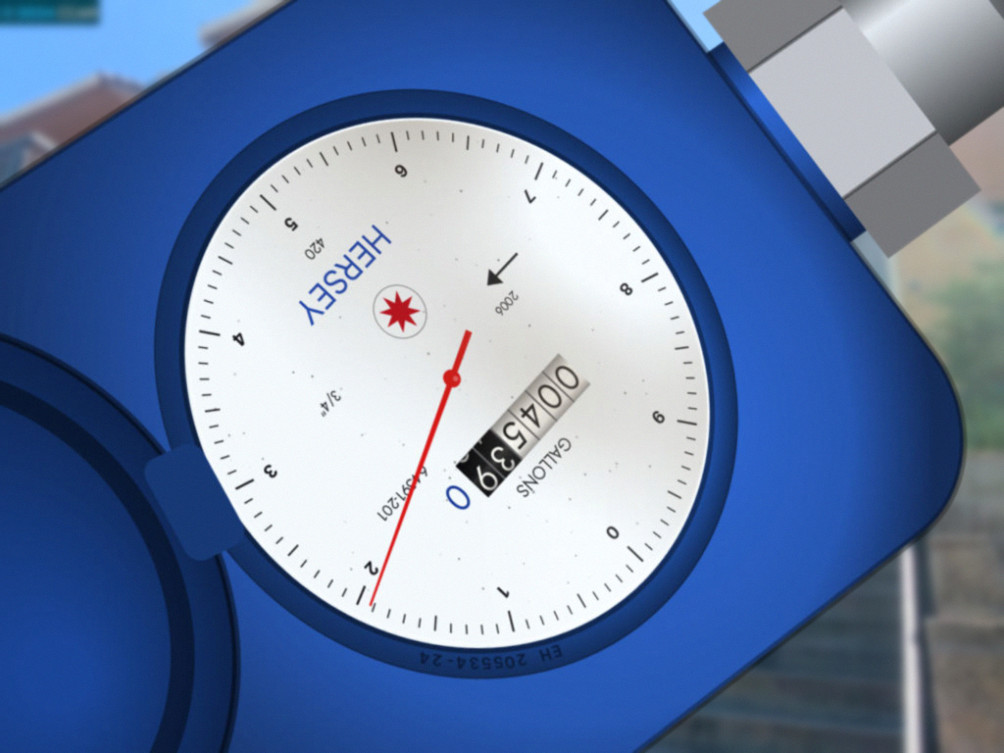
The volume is 45391.9,gal
